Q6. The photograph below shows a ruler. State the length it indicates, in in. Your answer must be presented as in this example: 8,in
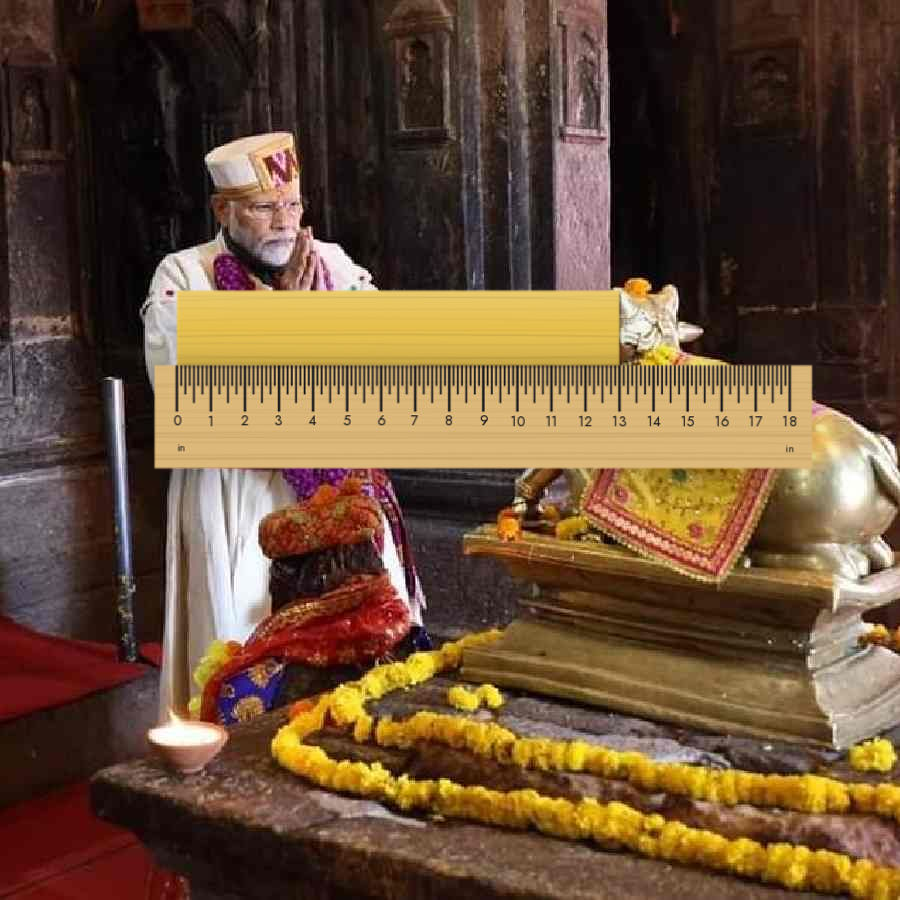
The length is 13,in
